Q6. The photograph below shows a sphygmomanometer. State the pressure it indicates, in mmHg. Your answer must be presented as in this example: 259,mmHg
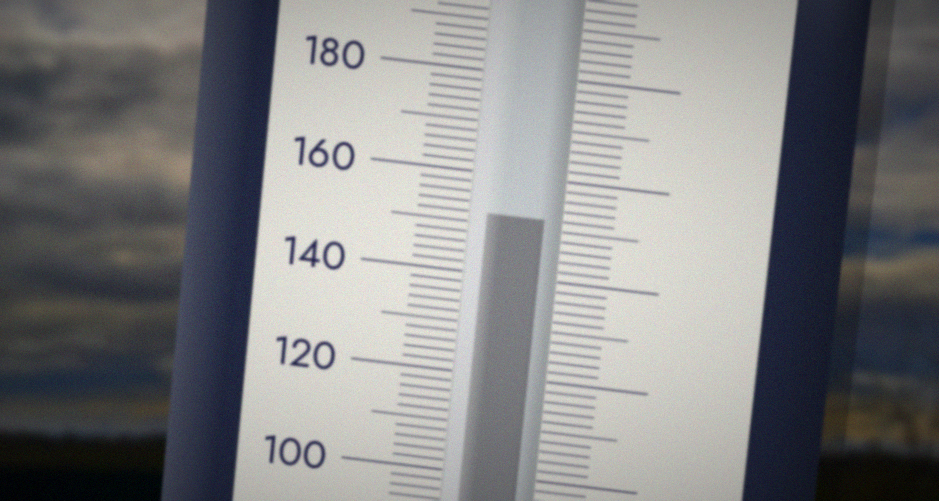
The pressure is 152,mmHg
